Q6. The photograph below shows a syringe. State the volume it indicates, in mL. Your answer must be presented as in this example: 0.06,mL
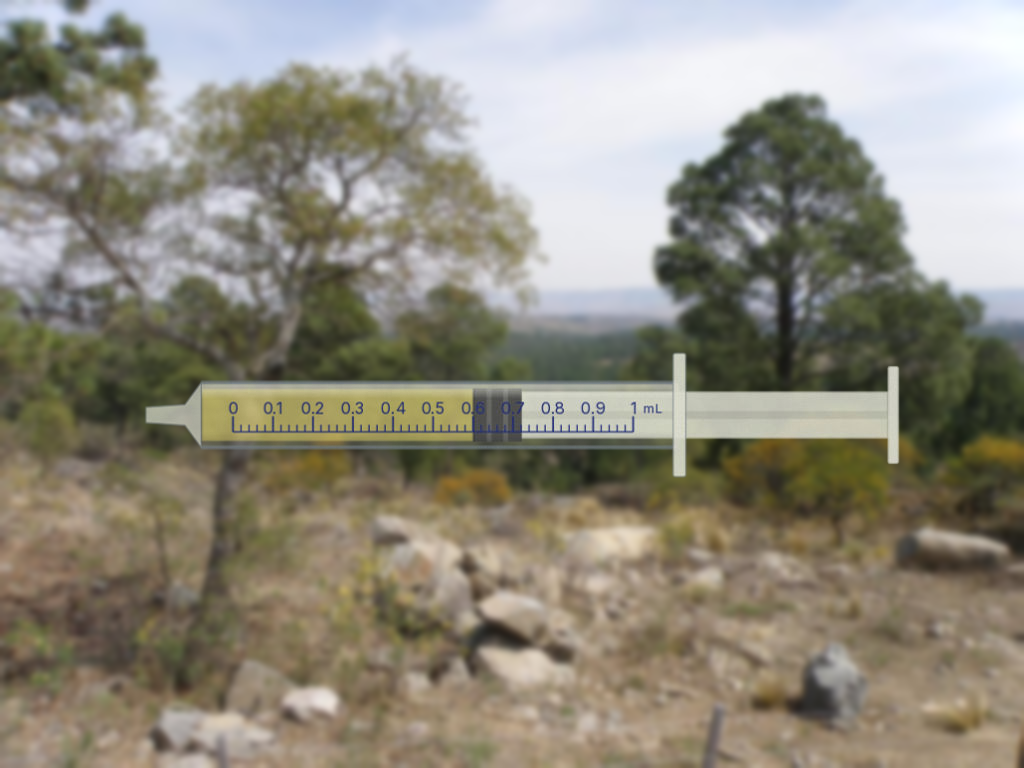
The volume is 0.6,mL
